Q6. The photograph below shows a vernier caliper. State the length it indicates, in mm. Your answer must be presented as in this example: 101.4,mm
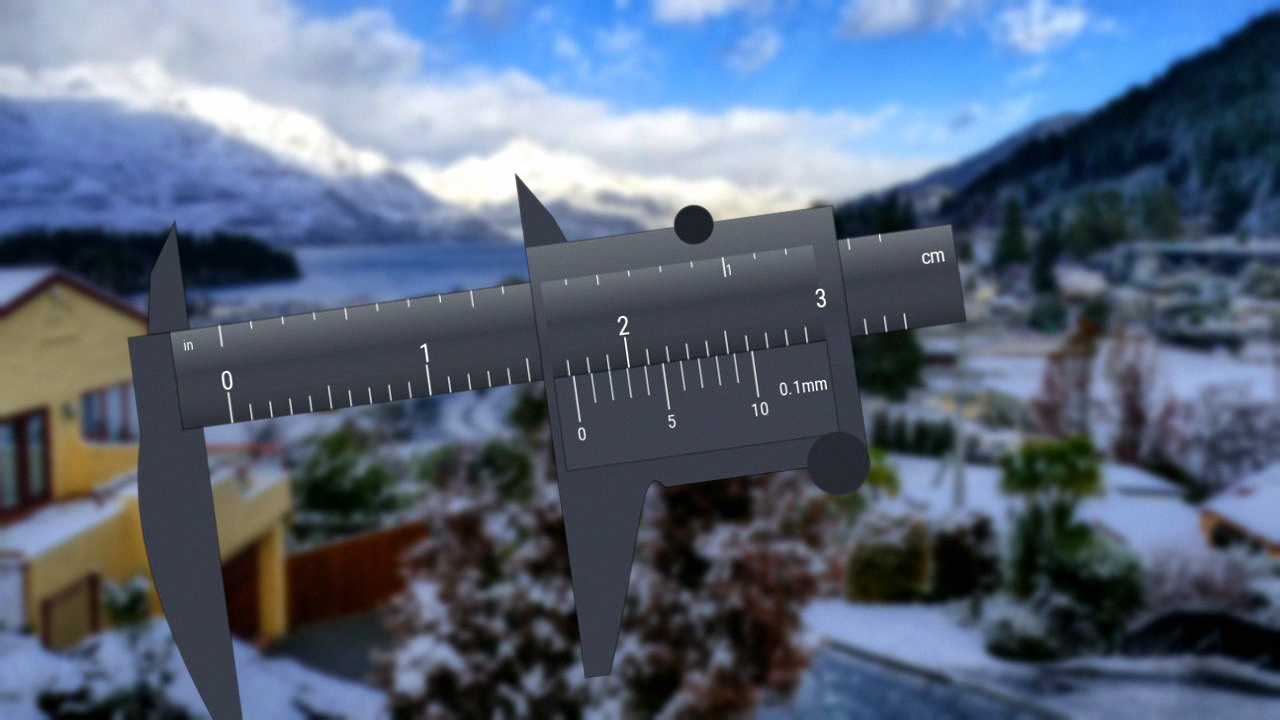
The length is 17.2,mm
